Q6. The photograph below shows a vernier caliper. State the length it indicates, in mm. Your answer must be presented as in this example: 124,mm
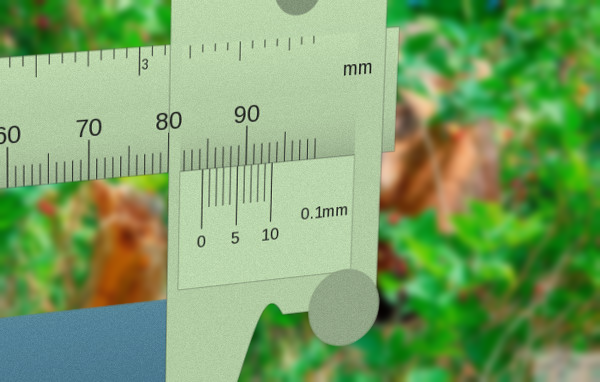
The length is 84.4,mm
